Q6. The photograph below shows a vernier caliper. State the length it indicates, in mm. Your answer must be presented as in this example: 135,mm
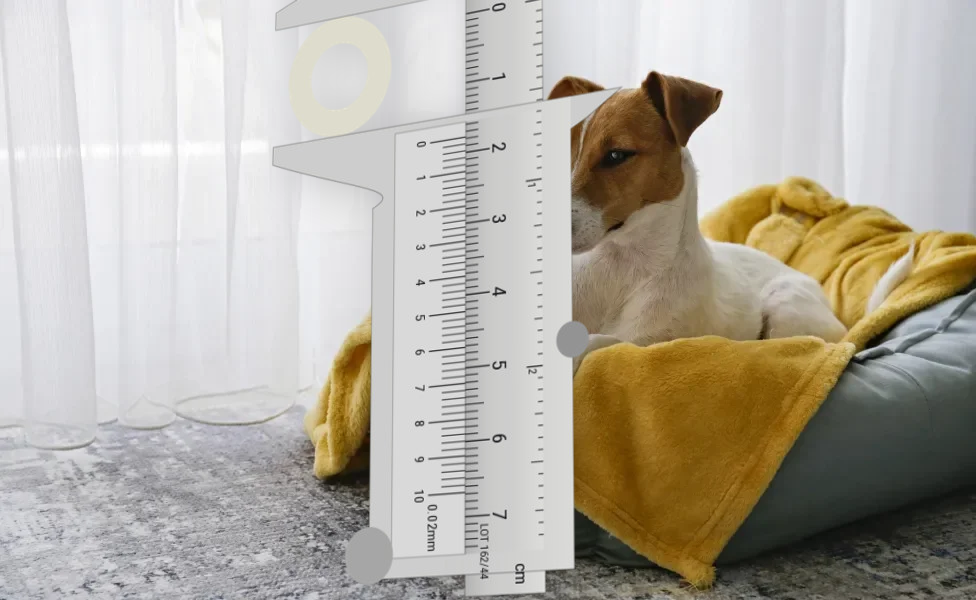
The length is 17.8,mm
